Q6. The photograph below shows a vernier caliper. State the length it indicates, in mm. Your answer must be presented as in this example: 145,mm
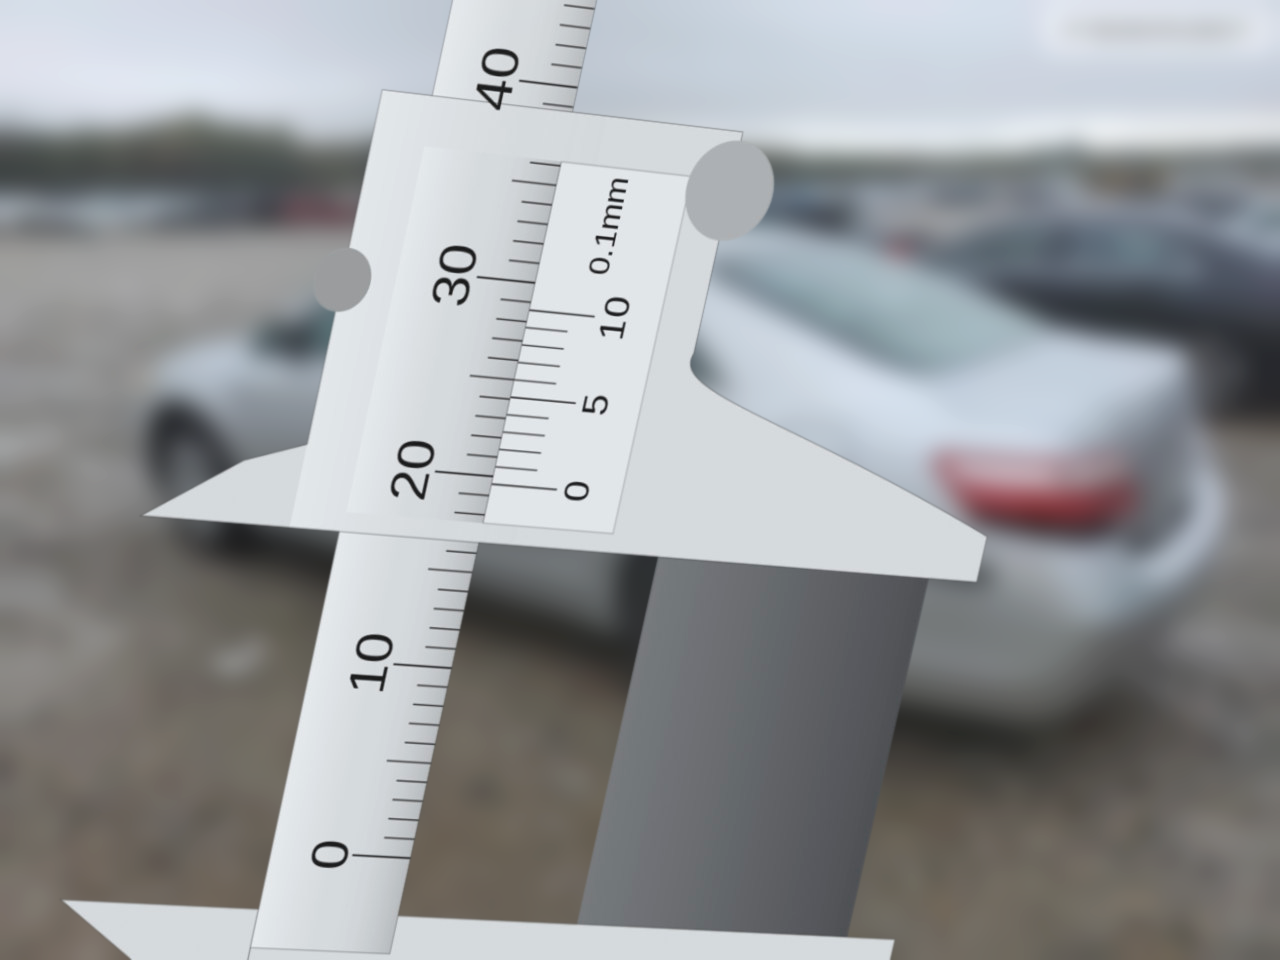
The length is 19.6,mm
